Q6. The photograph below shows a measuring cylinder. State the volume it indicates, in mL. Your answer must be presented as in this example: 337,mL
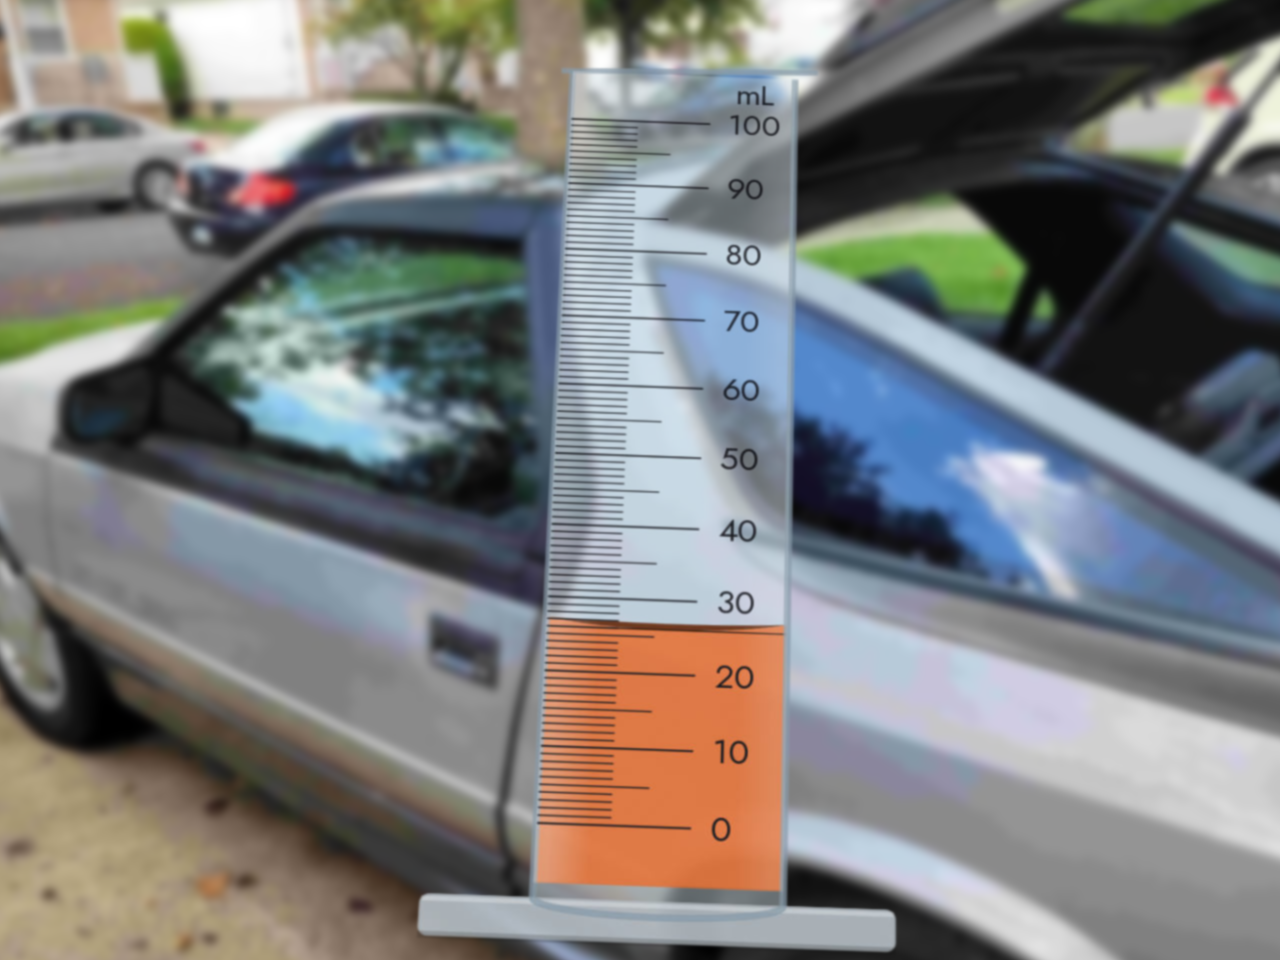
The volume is 26,mL
